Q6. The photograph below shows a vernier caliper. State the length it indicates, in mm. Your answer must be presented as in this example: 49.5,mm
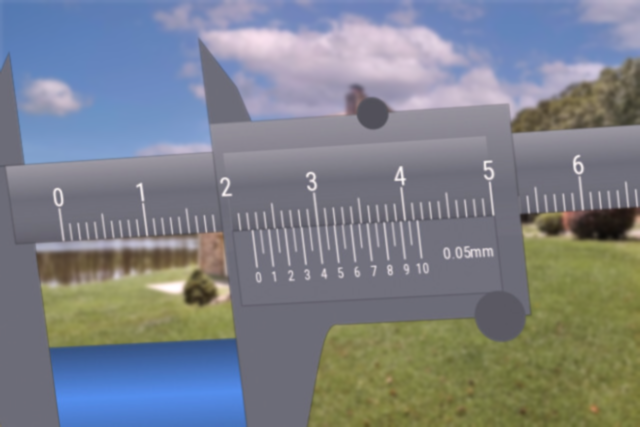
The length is 22.4,mm
